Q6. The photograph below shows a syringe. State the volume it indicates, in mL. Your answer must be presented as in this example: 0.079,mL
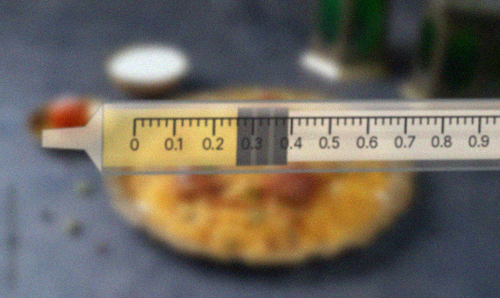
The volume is 0.26,mL
